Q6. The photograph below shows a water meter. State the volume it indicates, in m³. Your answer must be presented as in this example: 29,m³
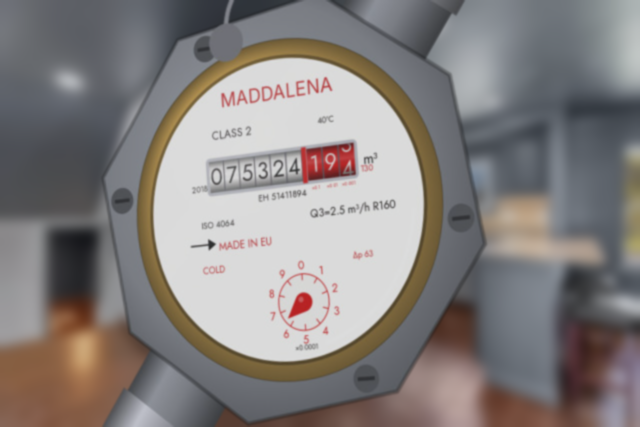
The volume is 75324.1936,m³
